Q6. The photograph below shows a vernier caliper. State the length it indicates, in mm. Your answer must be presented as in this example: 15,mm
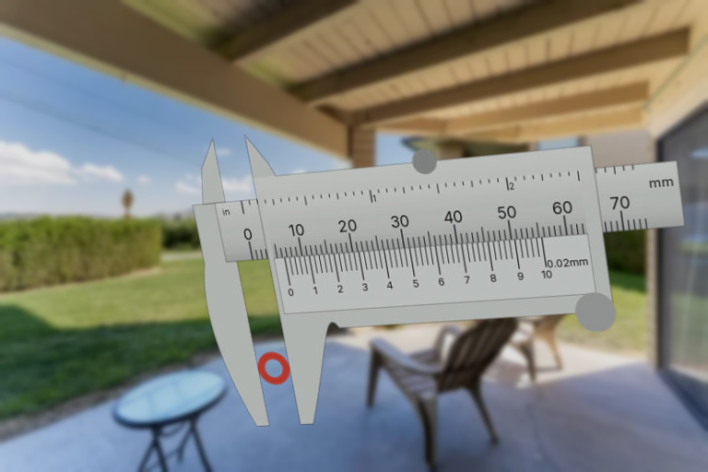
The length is 6.5,mm
